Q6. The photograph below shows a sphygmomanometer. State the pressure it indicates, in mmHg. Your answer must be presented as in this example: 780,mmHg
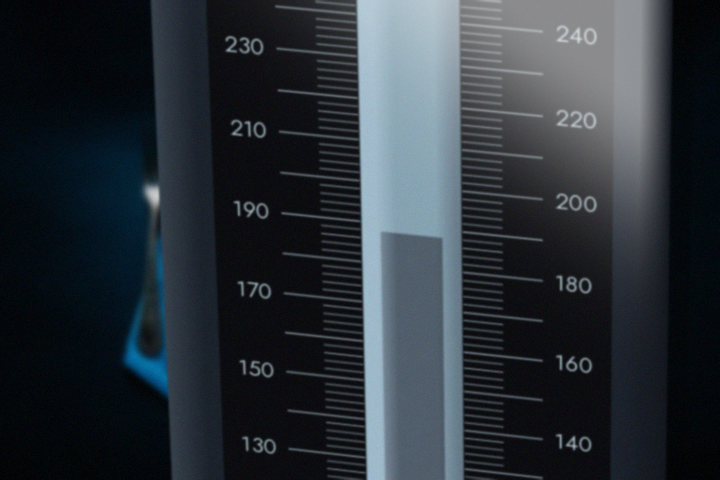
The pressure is 188,mmHg
